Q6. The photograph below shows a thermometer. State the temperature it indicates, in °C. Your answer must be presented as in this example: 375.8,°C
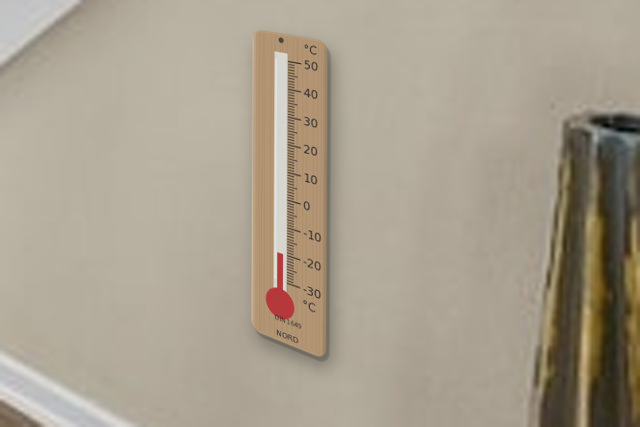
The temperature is -20,°C
